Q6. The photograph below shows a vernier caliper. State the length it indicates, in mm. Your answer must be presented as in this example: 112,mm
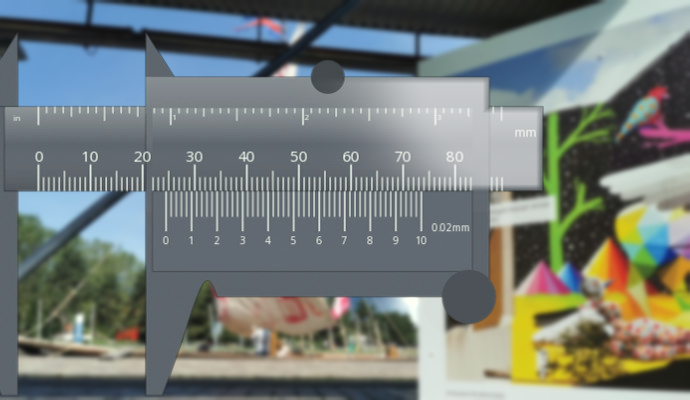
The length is 24.5,mm
